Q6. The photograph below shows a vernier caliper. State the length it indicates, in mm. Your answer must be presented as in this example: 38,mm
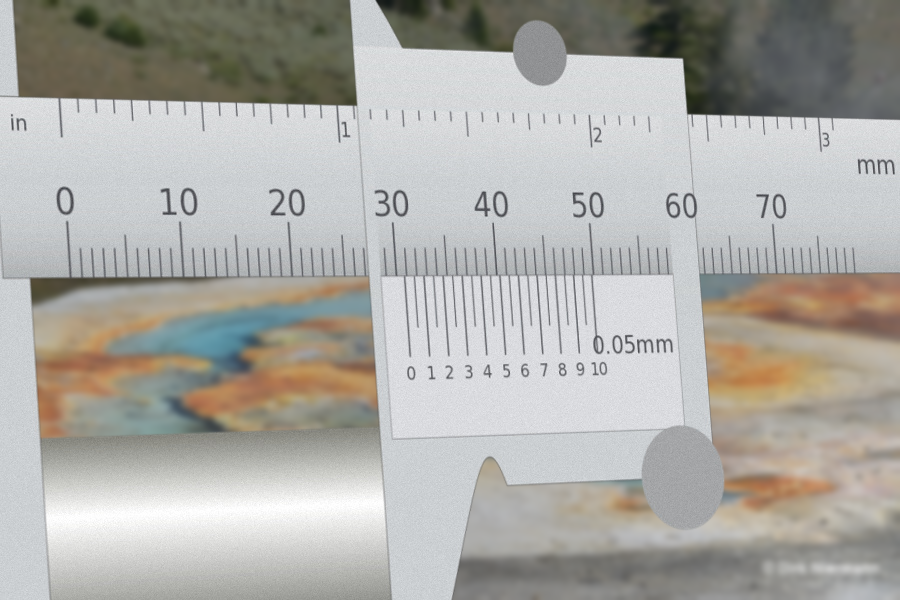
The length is 30.8,mm
